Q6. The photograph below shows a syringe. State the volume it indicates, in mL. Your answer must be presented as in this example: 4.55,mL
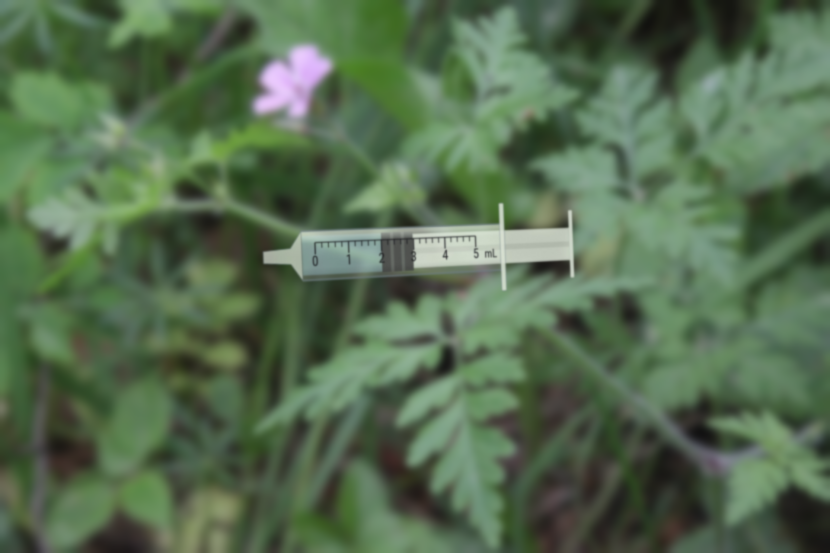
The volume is 2,mL
